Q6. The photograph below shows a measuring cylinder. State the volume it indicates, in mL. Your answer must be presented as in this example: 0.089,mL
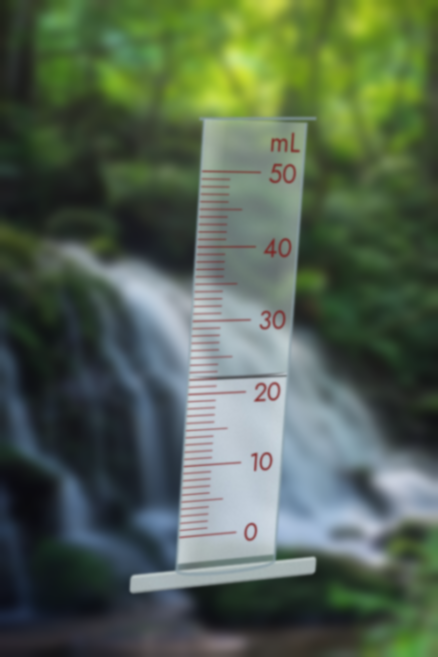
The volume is 22,mL
